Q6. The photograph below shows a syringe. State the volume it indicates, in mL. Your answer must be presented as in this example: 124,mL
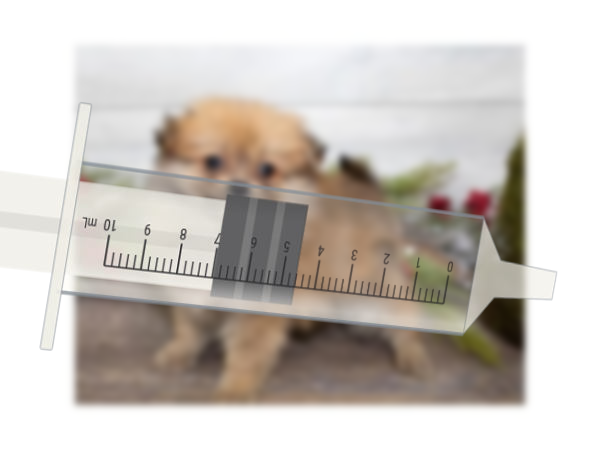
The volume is 4.6,mL
